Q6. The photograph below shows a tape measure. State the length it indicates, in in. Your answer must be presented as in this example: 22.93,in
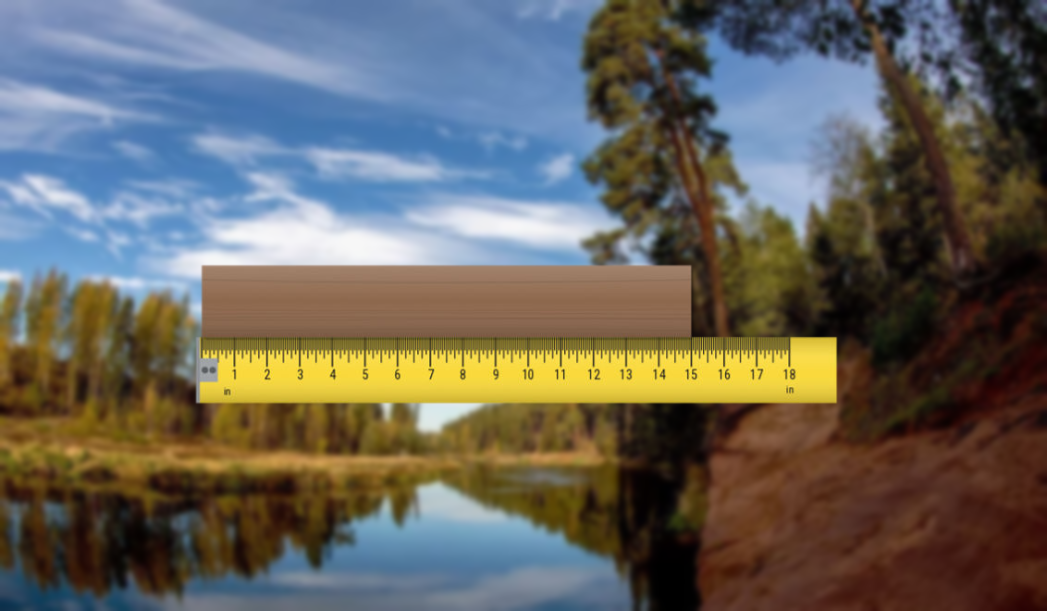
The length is 15,in
